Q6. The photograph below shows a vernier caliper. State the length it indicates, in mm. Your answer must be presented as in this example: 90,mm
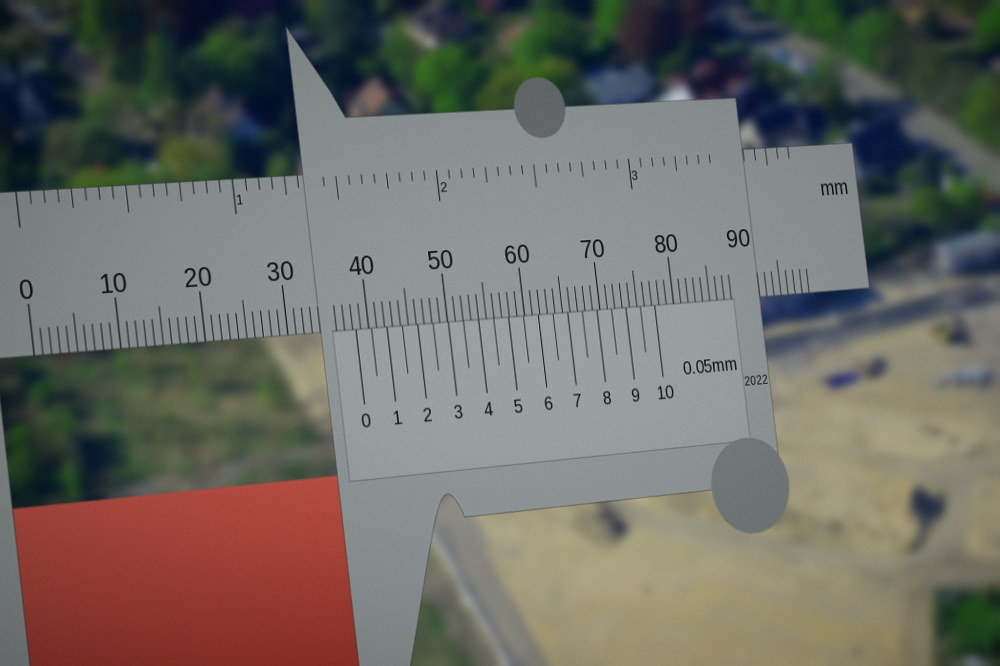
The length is 38.4,mm
